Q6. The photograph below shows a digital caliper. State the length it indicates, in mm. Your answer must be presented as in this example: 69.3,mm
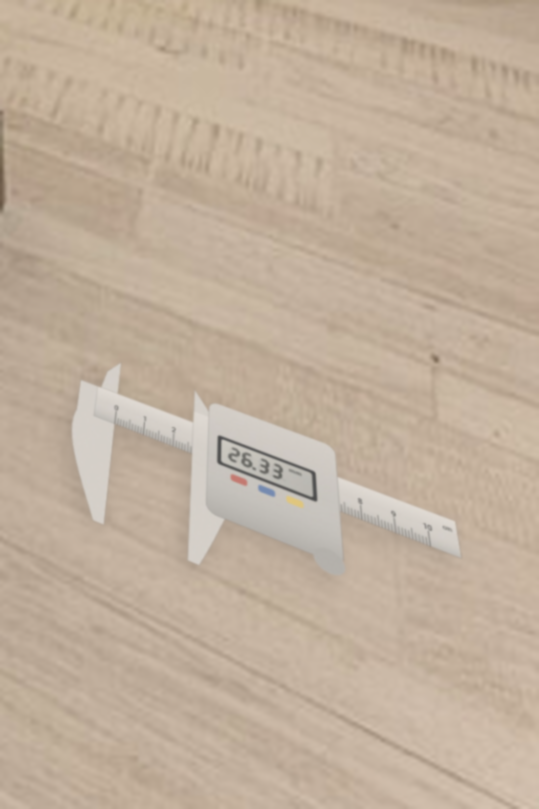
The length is 26.33,mm
